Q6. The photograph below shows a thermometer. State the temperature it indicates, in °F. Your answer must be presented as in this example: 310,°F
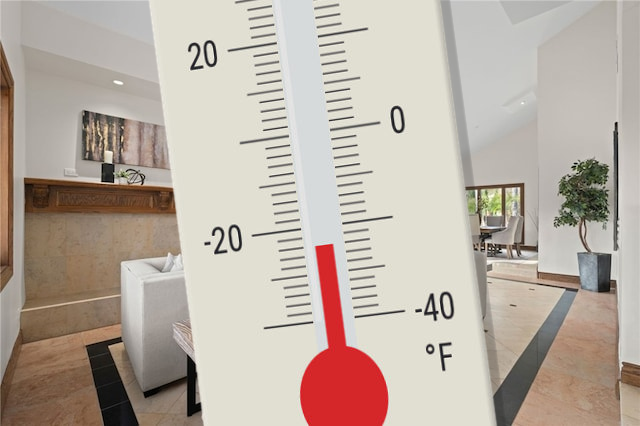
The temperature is -24,°F
